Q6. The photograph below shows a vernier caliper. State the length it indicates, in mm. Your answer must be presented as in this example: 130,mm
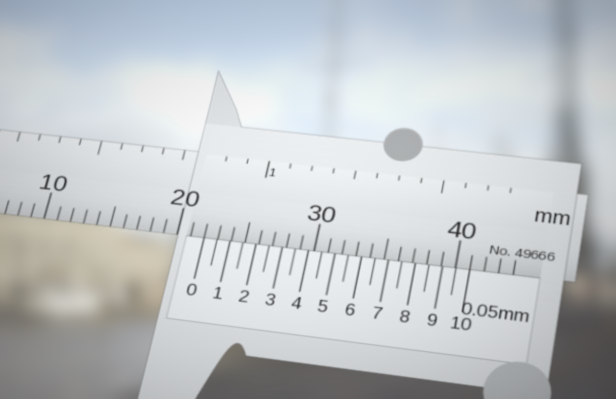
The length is 22.0,mm
